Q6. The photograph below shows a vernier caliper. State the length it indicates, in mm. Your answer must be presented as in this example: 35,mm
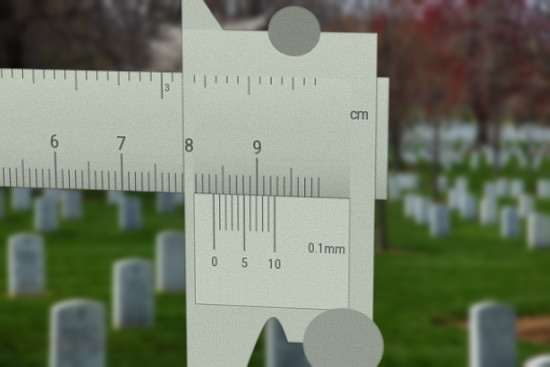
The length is 83.6,mm
